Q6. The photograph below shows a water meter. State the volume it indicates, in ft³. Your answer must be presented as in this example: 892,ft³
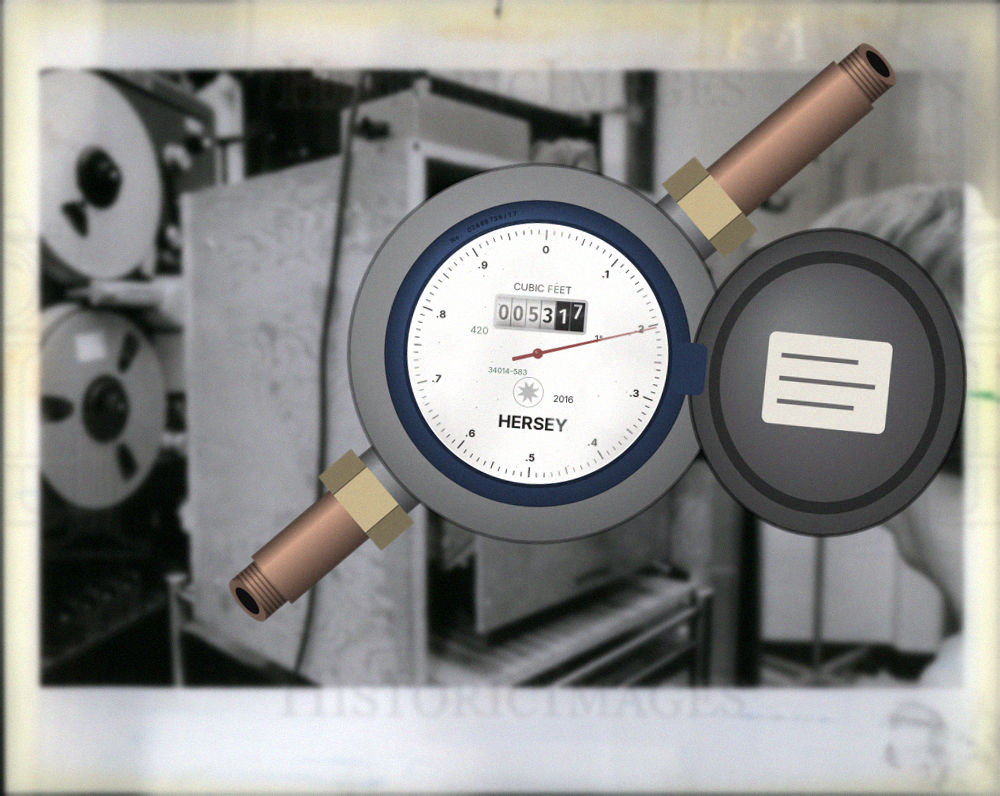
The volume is 5317.20,ft³
